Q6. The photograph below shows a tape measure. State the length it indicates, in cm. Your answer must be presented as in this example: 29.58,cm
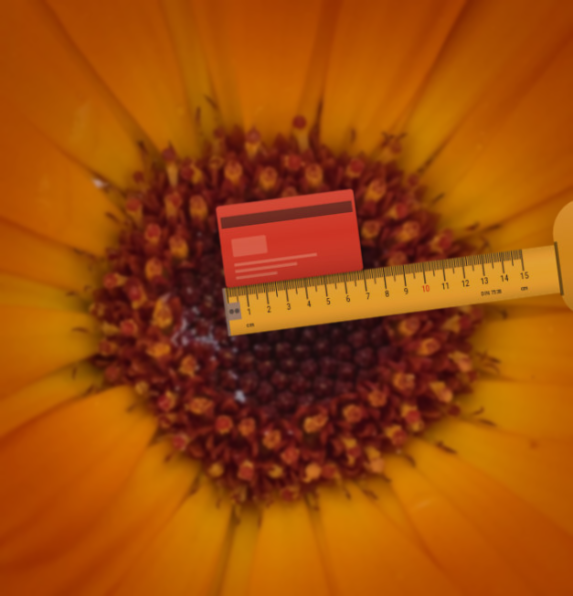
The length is 7,cm
